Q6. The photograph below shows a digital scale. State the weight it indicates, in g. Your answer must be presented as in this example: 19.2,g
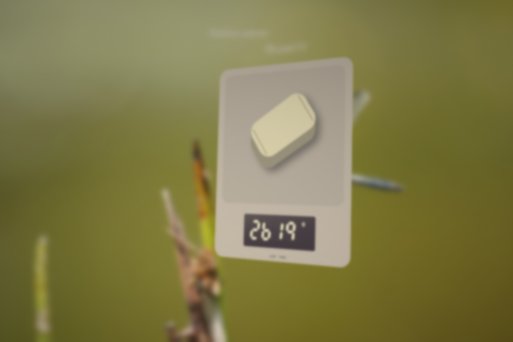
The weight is 2619,g
